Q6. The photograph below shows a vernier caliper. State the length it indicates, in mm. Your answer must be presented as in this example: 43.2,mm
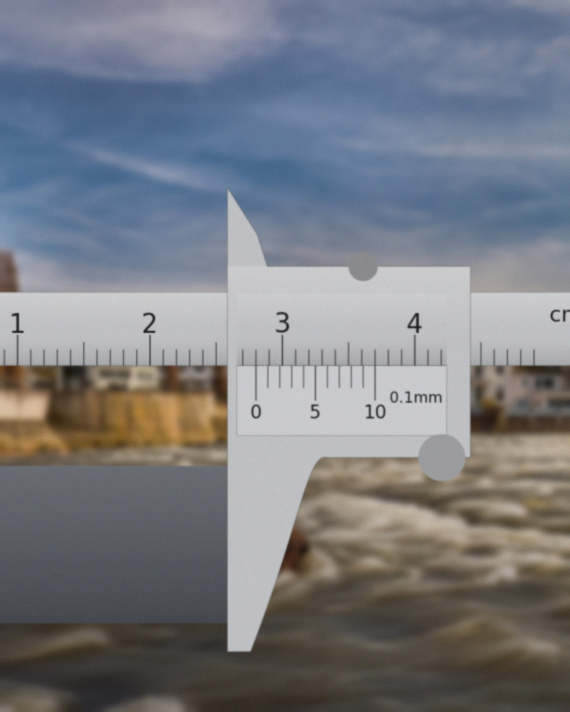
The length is 28.0,mm
